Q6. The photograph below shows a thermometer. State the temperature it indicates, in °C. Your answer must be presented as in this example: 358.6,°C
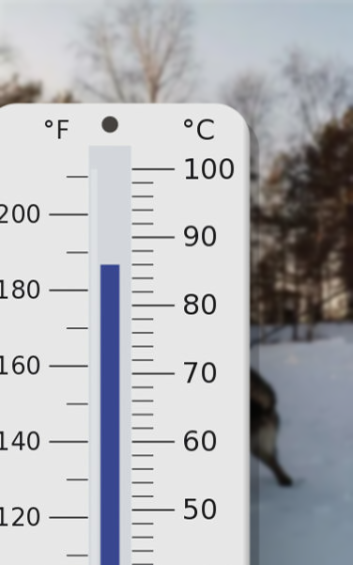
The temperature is 86,°C
